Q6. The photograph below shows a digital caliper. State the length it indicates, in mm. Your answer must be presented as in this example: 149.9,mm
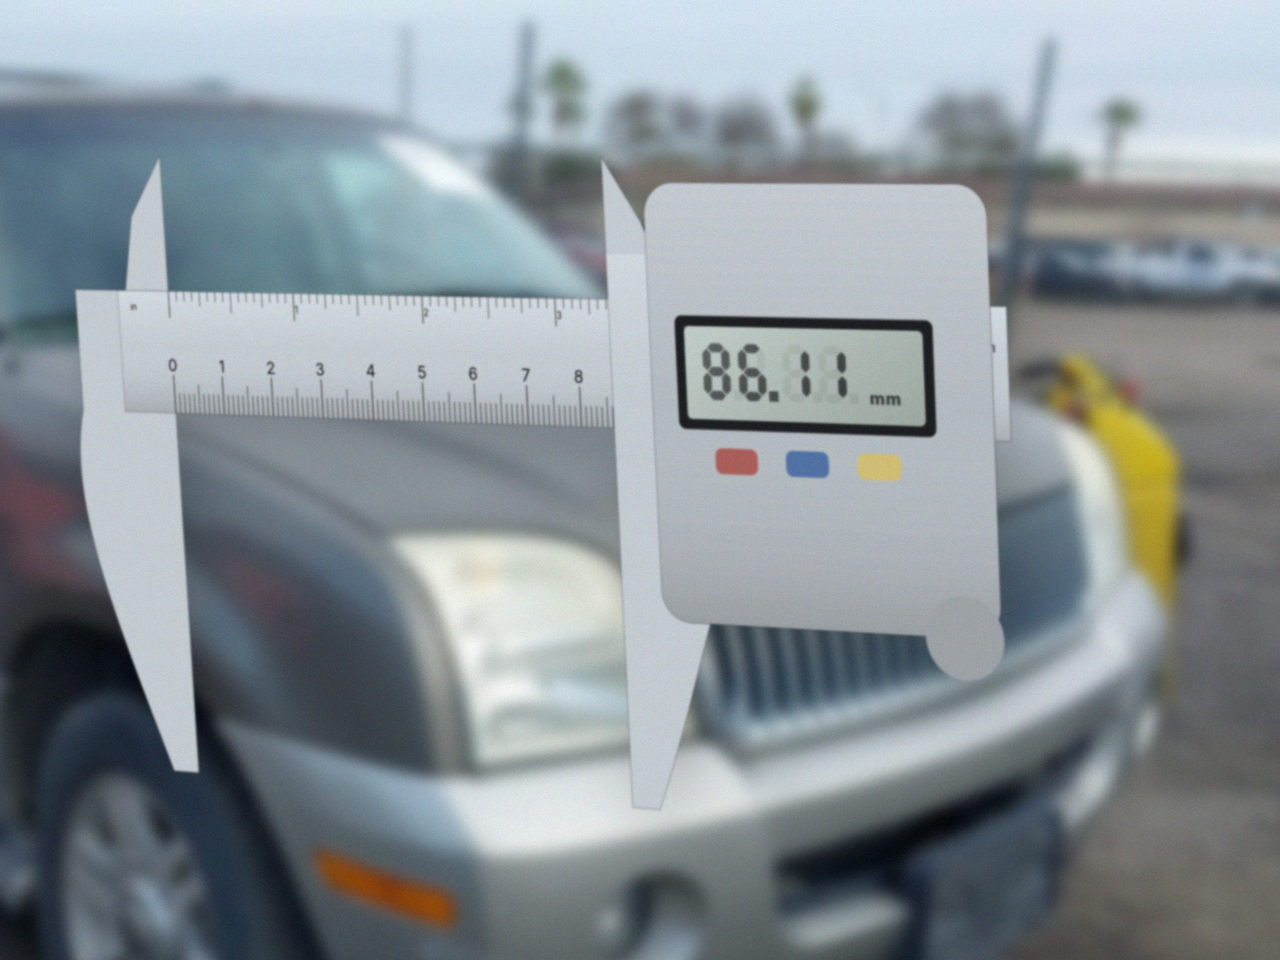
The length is 86.11,mm
